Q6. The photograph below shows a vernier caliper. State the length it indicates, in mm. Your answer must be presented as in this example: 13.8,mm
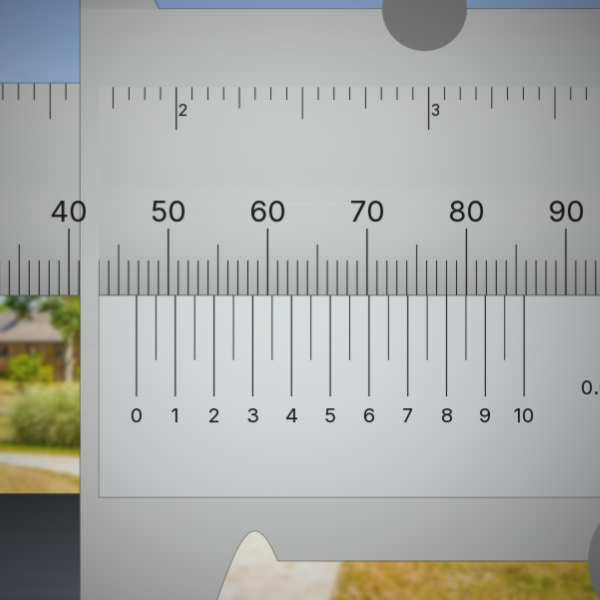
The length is 46.8,mm
